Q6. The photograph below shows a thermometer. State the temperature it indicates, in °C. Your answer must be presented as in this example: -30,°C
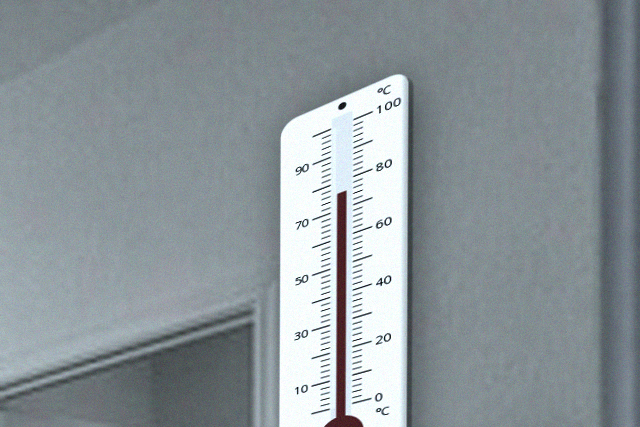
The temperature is 76,°C
